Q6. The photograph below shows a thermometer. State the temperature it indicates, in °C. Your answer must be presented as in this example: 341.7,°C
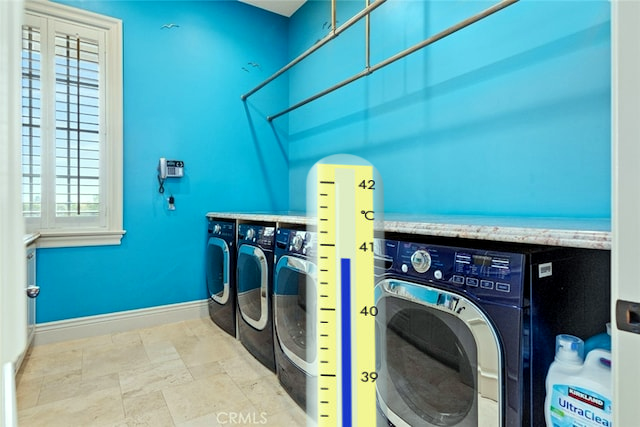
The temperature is 40.8,°C
